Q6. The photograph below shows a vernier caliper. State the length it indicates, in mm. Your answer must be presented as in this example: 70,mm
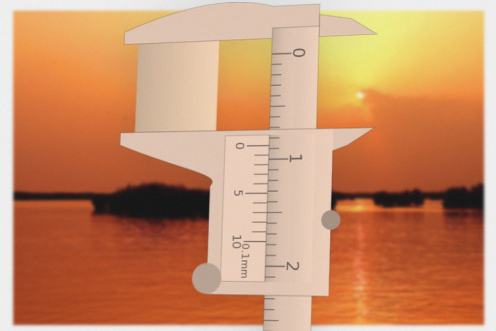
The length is 8.7,mm
